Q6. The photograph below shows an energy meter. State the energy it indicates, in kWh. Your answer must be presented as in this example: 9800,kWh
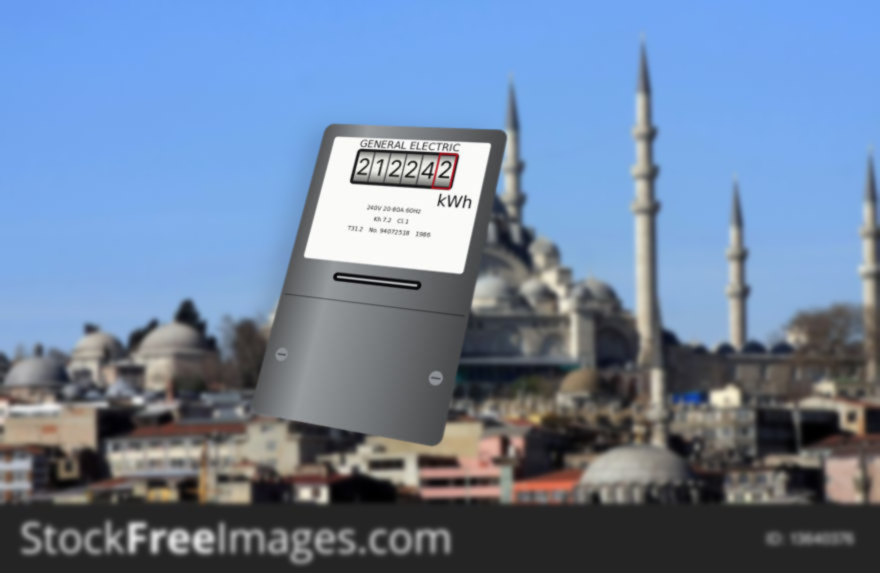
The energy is 21224.2,kWh
